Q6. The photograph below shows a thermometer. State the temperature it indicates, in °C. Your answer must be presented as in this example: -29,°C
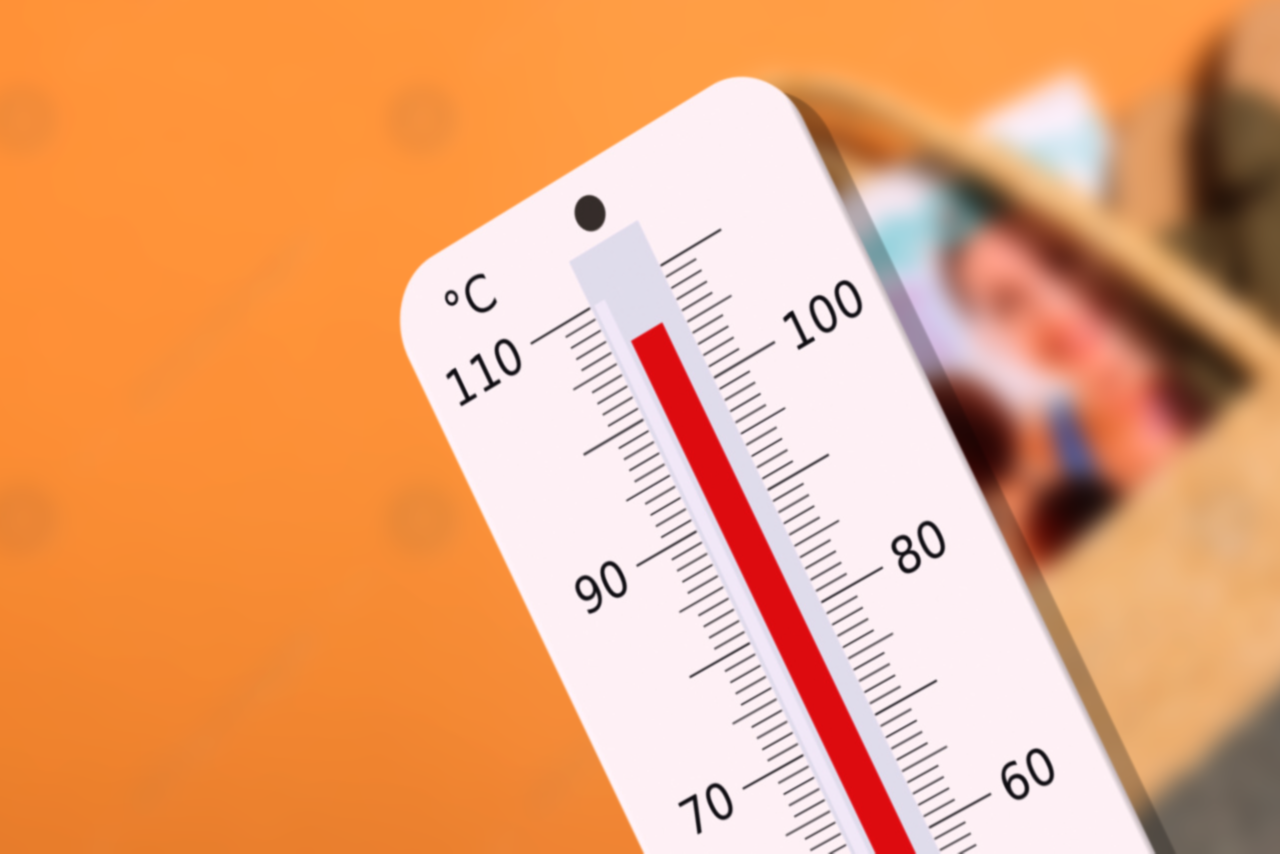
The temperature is 106,°C
